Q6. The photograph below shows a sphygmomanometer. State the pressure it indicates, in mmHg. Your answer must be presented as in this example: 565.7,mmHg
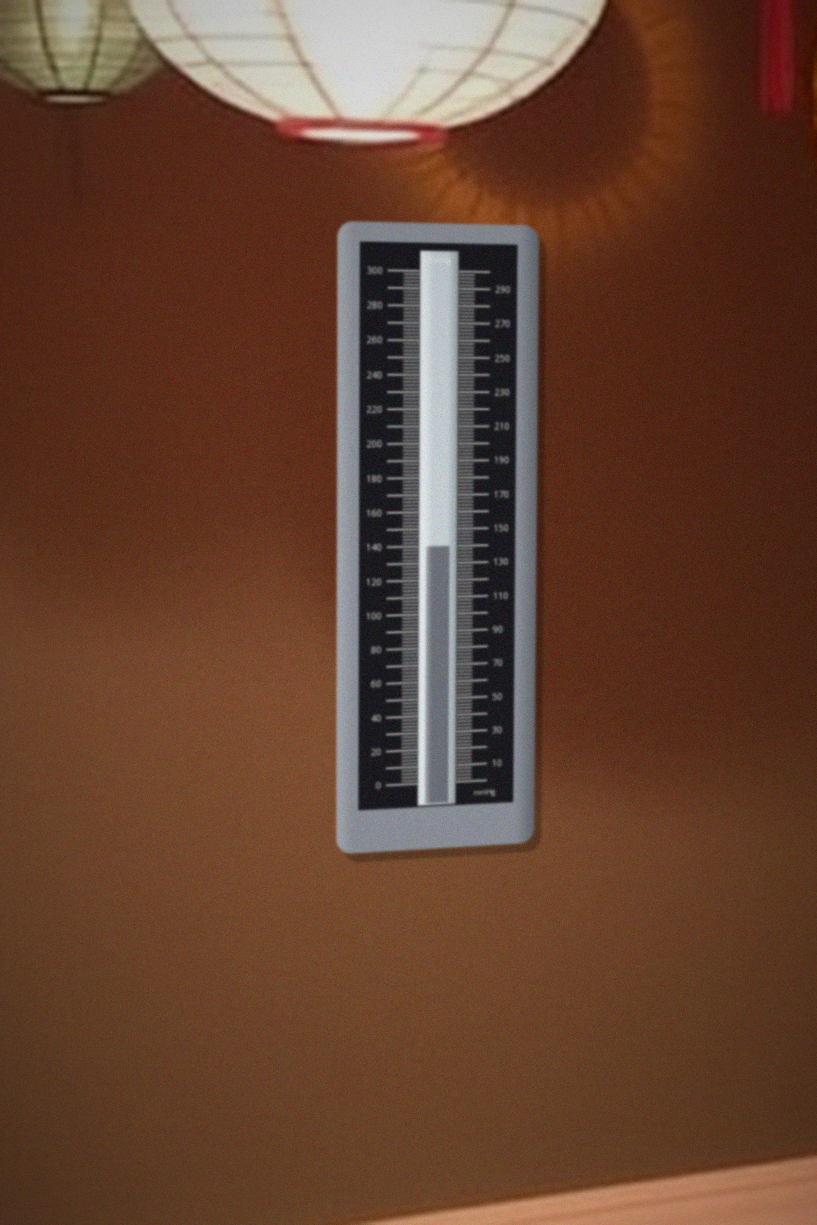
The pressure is 140,mmHg
